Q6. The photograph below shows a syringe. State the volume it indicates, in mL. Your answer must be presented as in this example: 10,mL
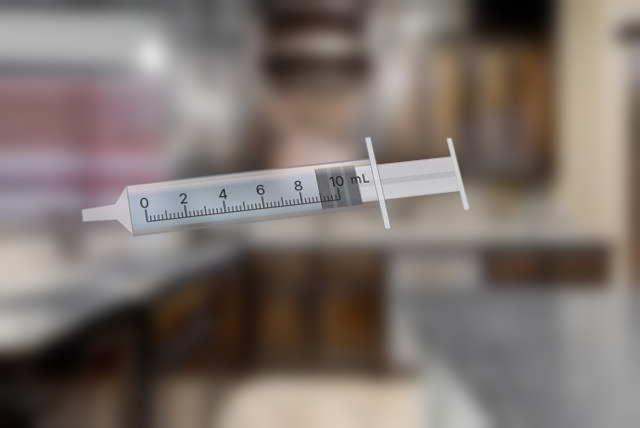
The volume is 9,mL
